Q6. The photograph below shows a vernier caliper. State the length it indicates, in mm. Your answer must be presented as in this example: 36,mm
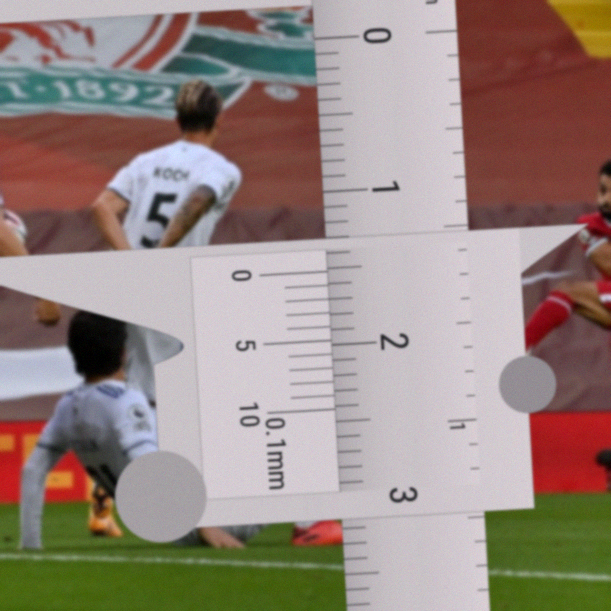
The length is 15.2,mm
